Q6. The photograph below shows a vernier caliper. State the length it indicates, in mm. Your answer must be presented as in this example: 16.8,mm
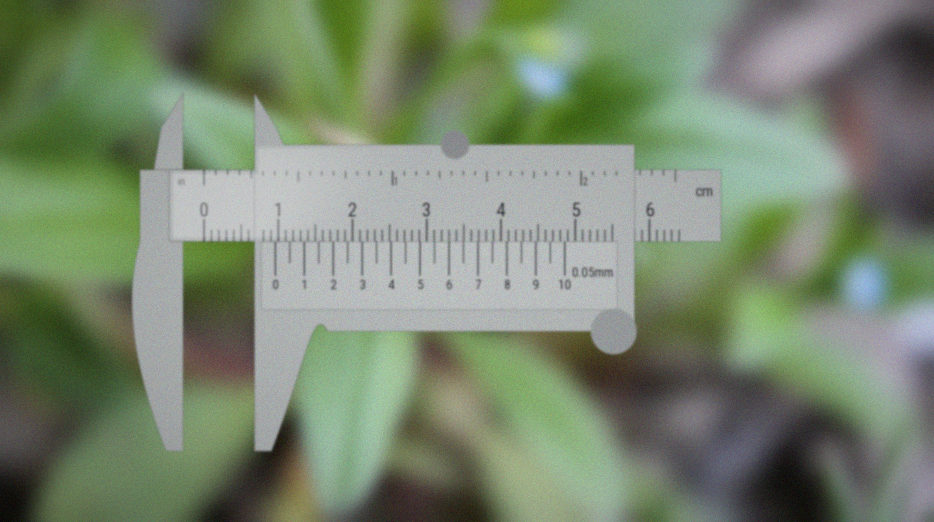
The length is 9.6,mm
